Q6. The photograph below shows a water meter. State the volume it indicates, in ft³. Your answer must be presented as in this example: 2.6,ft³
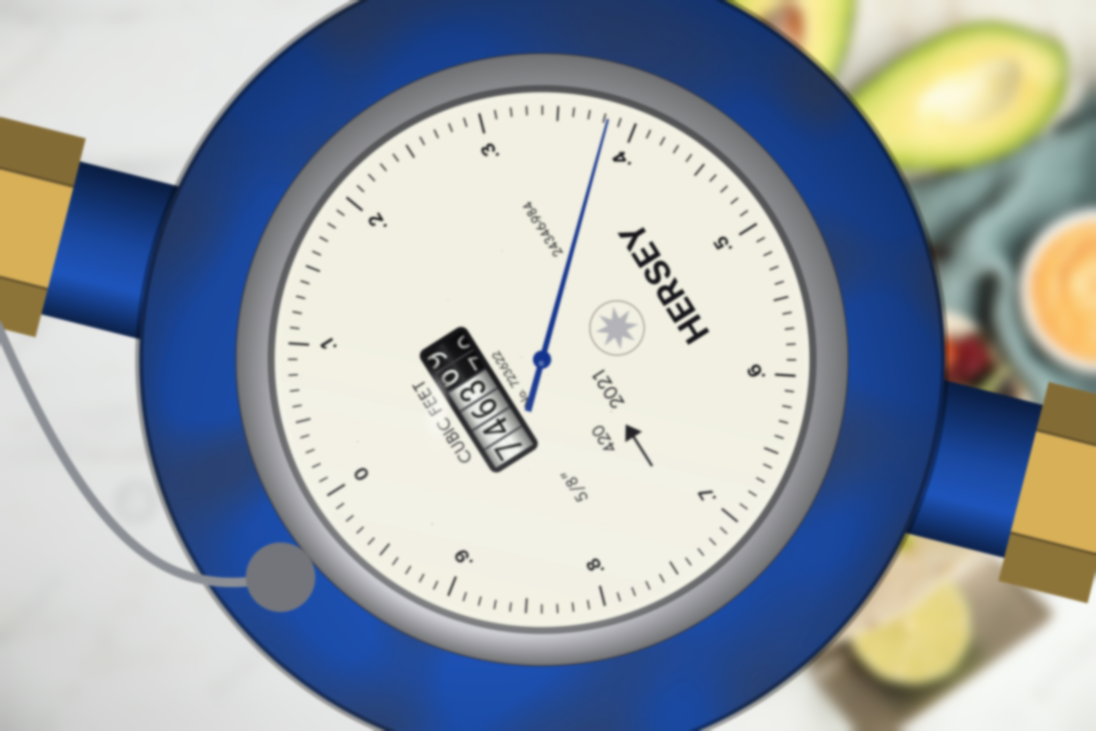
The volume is 746369.38,ft³
